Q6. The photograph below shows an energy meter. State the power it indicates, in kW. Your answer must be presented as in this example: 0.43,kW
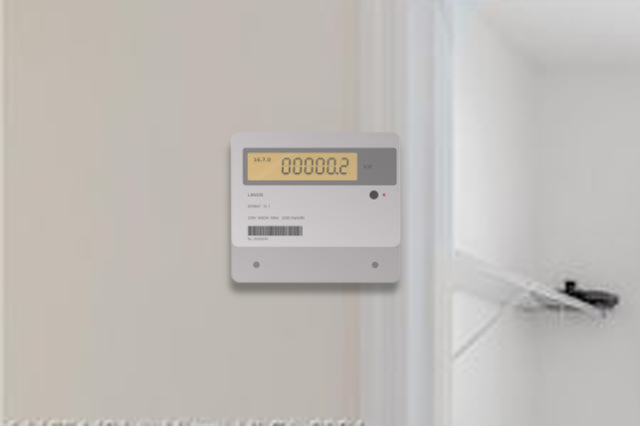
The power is 0.2,kW
